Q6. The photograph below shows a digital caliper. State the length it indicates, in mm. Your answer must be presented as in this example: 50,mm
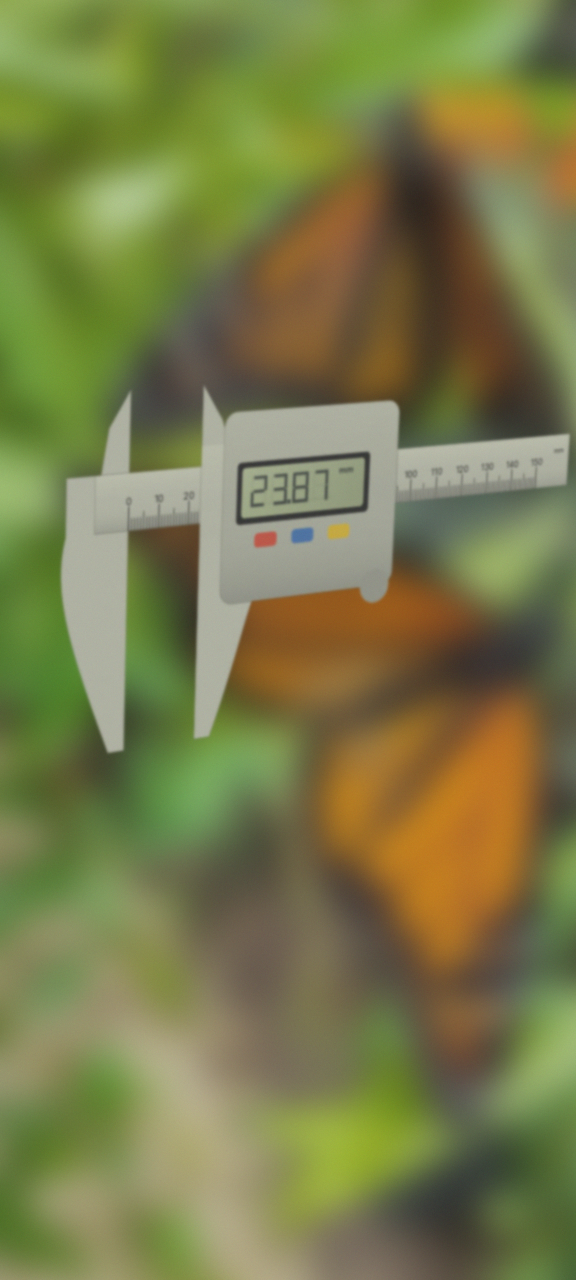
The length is 23.87,mm
